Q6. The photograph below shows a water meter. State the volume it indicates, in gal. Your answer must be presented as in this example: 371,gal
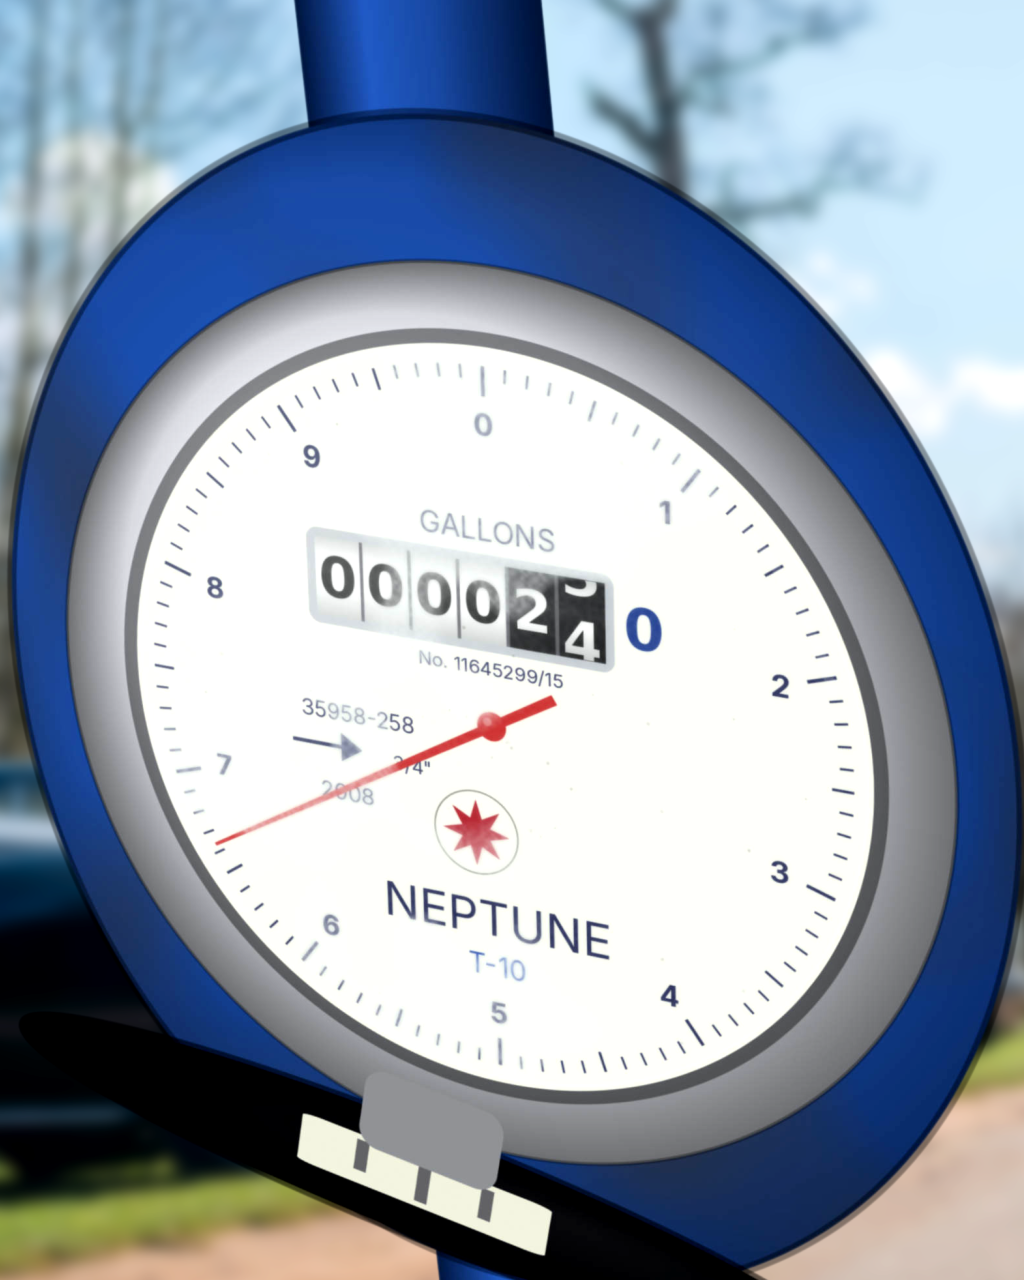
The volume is 236.6,gal
